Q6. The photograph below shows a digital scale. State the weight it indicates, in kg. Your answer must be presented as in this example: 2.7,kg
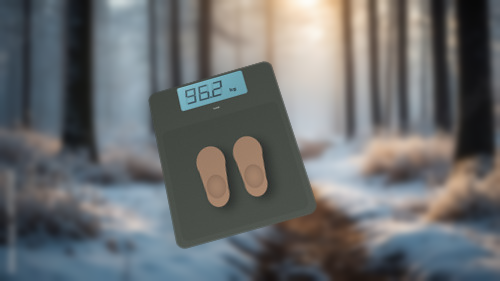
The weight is 96.2,kg
